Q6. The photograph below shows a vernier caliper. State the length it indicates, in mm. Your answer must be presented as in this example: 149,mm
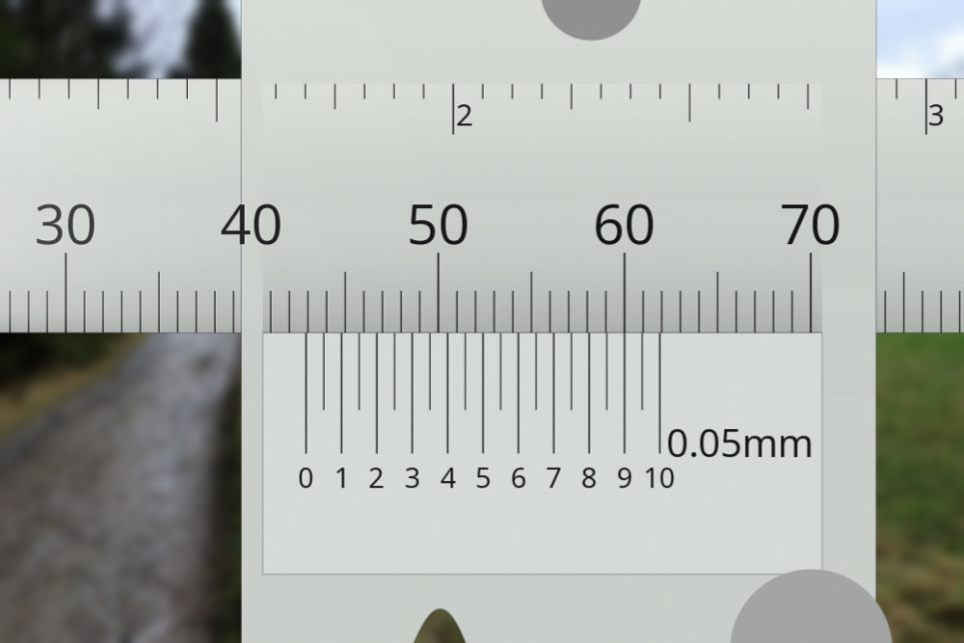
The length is 42.9,mm
